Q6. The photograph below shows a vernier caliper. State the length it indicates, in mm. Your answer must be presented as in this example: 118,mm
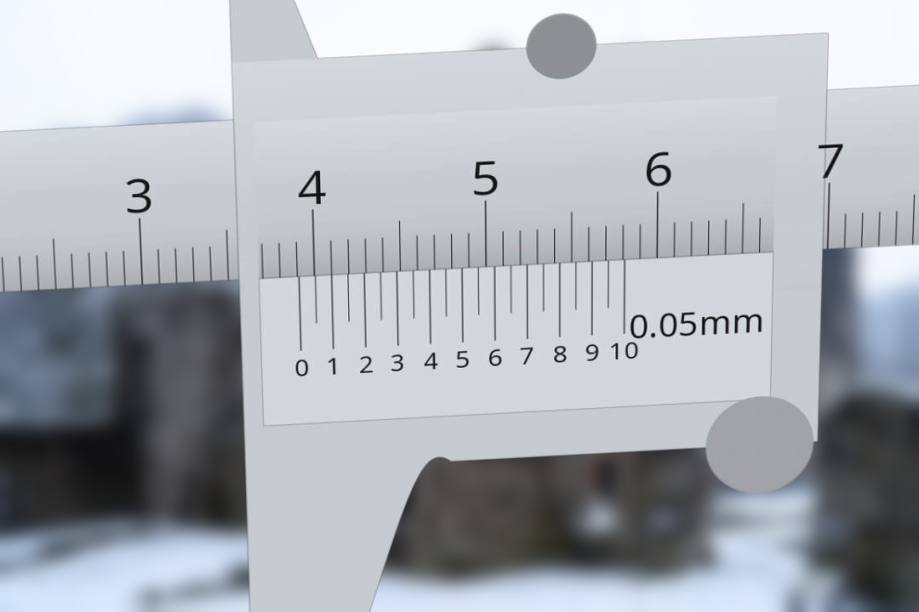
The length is 39.1,mm
